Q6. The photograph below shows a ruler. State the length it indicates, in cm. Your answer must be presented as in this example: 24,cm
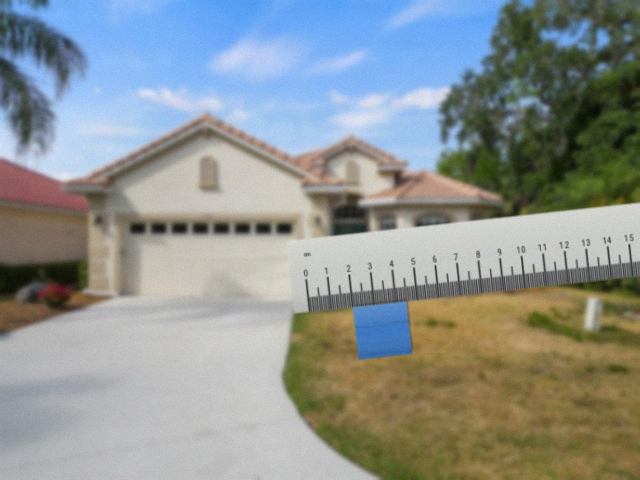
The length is 2.5,cm
